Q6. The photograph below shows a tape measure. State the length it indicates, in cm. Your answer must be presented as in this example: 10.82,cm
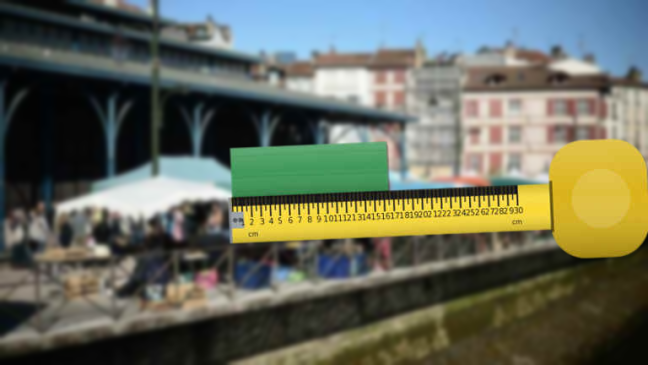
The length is 16.5,cm
